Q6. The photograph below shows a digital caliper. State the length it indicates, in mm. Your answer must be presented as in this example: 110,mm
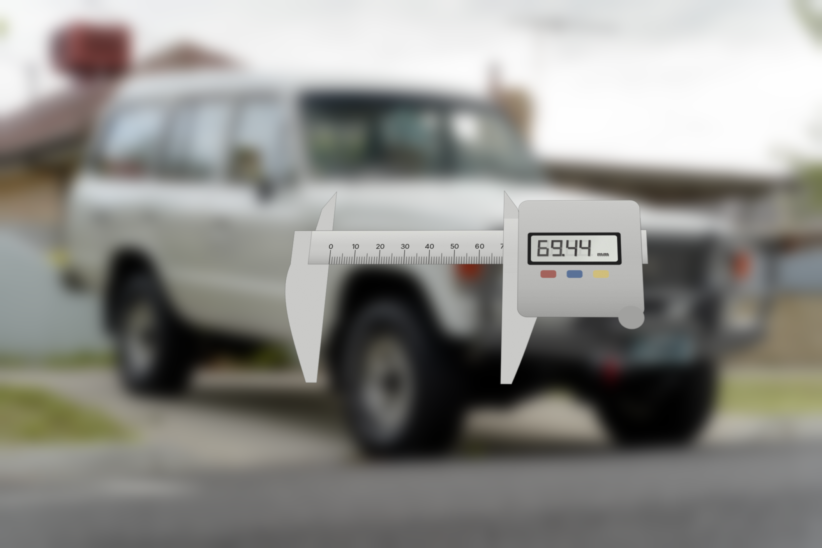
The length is 69.44,mm
